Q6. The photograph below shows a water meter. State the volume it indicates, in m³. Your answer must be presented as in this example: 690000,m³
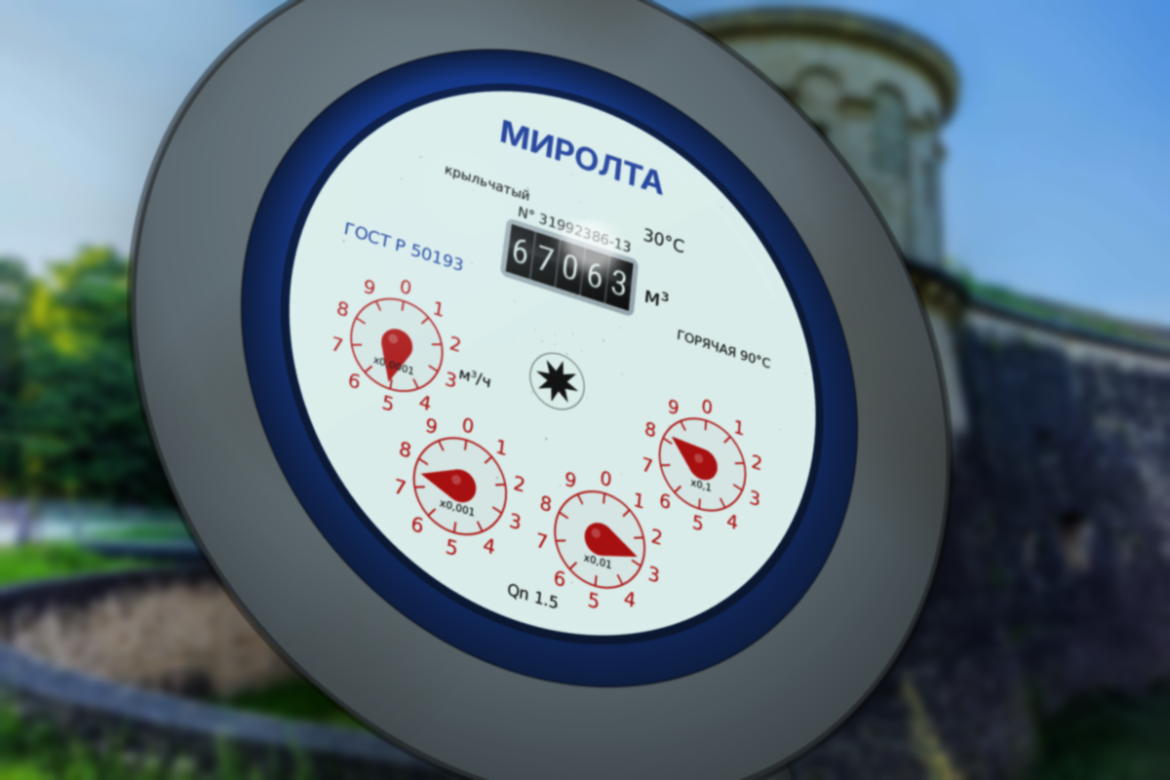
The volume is 67063.8275,m³
